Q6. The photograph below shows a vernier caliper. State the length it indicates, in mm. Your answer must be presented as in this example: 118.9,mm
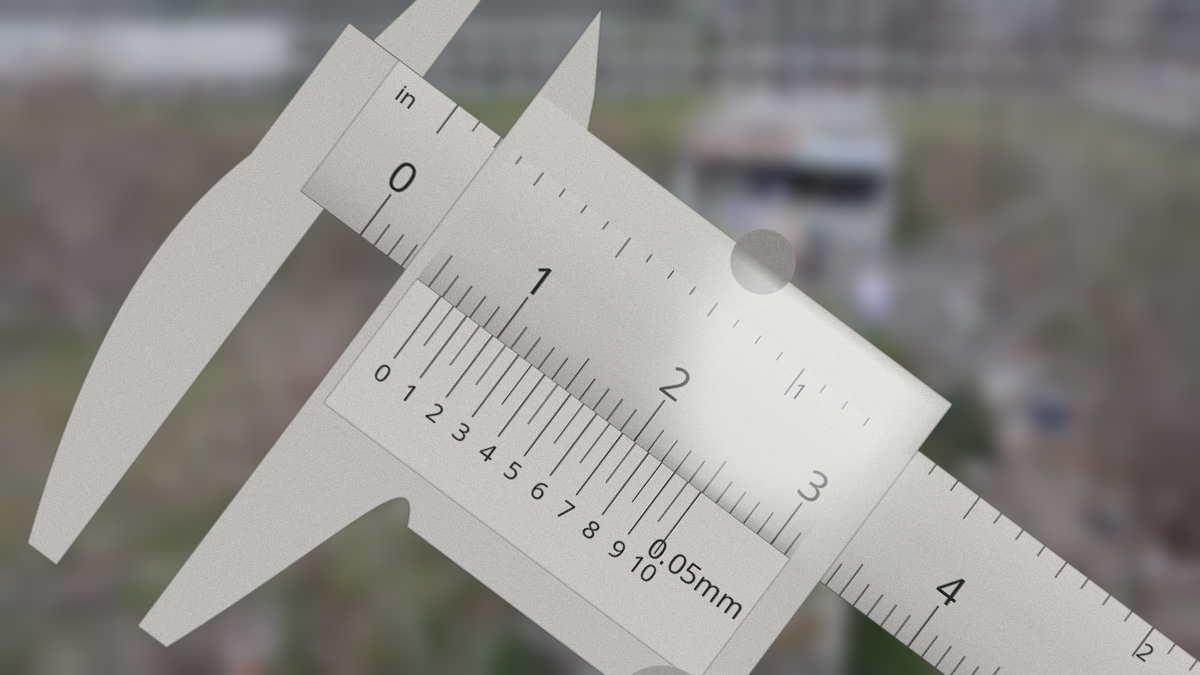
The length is 5.9,mm
